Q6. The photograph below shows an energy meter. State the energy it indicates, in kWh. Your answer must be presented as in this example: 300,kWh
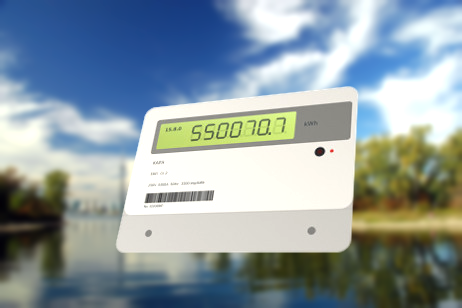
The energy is 550070.7,kWh
